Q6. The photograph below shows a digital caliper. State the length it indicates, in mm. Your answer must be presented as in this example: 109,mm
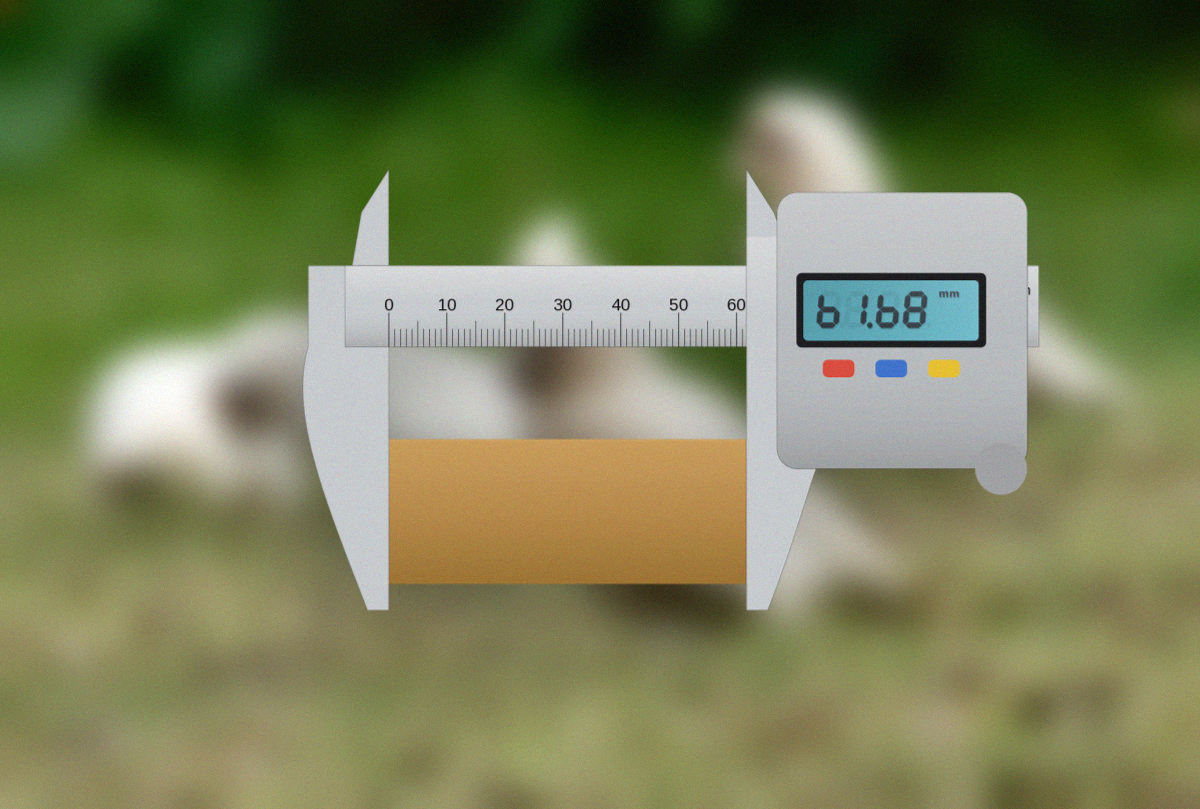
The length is 61.68,mm
